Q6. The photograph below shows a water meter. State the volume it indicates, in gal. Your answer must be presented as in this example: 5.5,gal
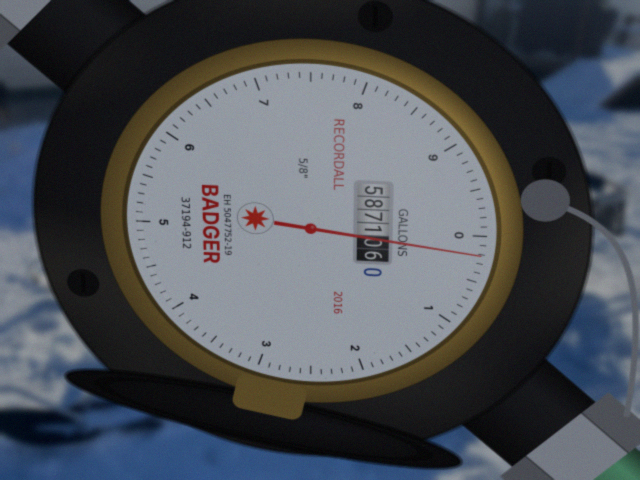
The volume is 5871060.2,gal
